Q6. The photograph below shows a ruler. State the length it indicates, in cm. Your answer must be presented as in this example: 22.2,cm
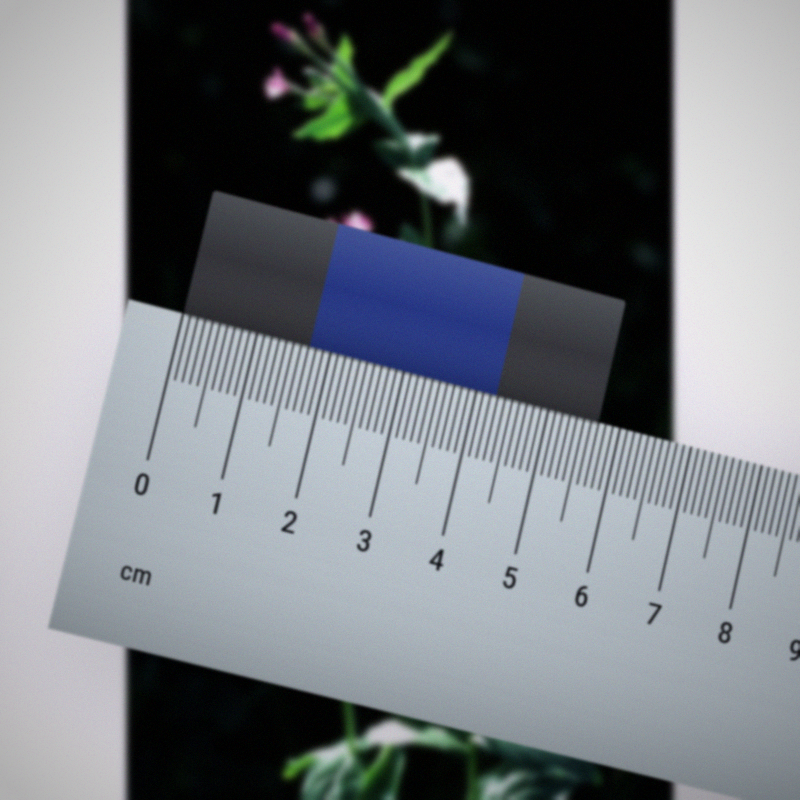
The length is 5.7,cm
